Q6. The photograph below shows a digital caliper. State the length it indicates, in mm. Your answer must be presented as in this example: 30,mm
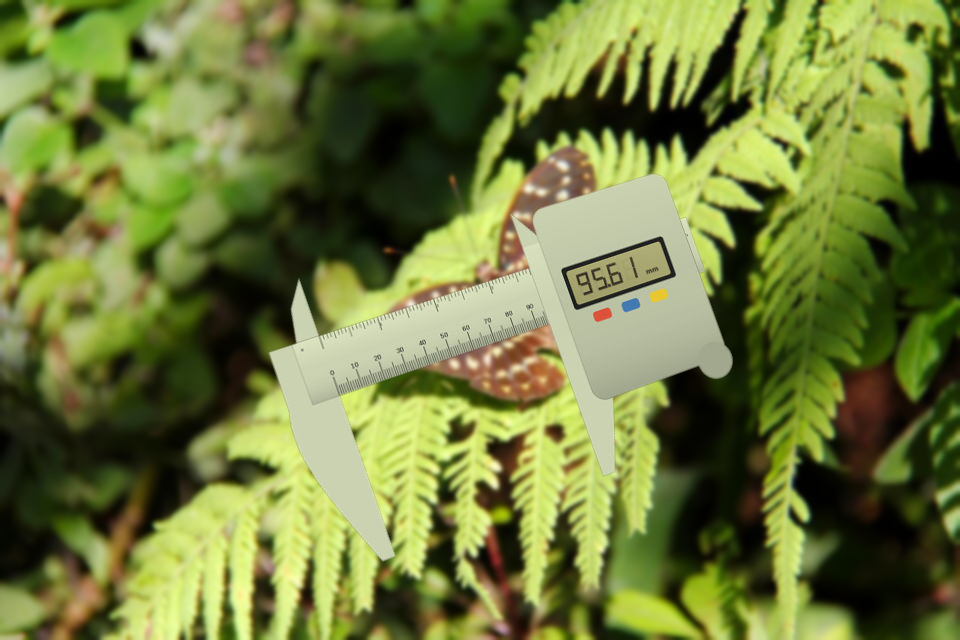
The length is 95.61,mm
